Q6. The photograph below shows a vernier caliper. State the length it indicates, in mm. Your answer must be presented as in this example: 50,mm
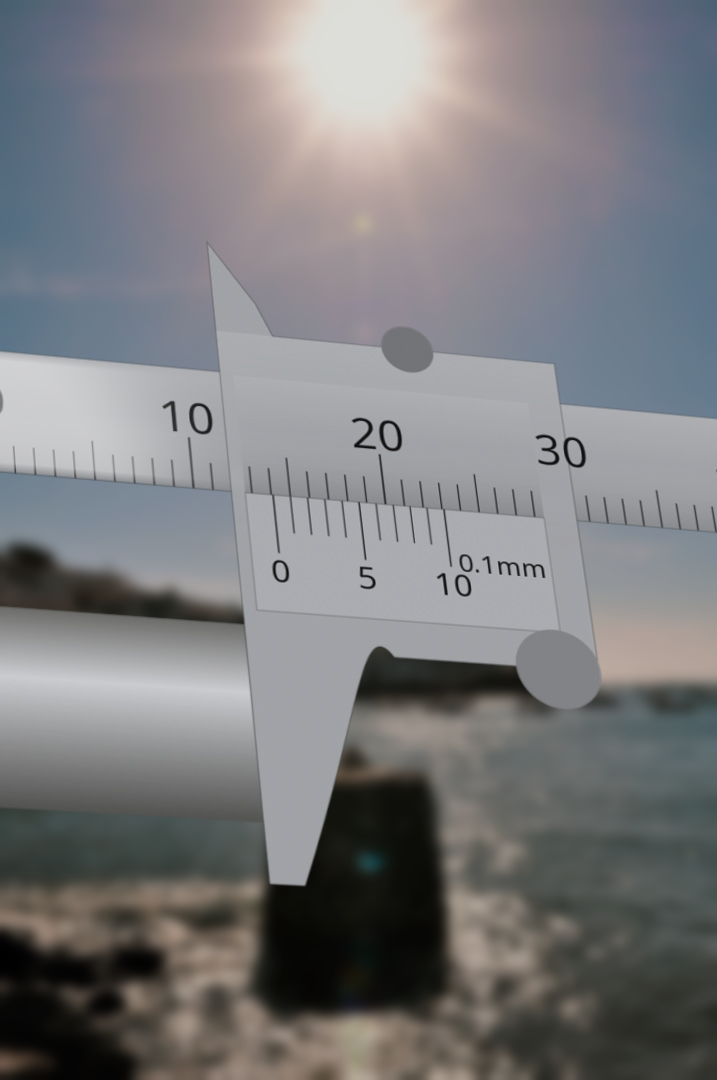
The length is 14.1,mm
